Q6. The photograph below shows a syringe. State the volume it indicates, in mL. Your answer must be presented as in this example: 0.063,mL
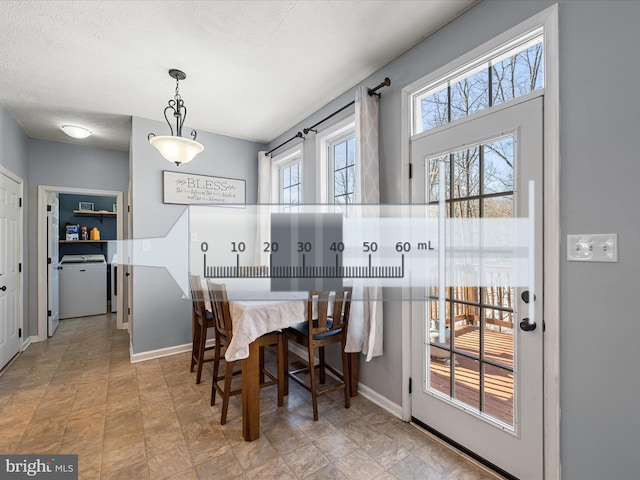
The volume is 20,mL
